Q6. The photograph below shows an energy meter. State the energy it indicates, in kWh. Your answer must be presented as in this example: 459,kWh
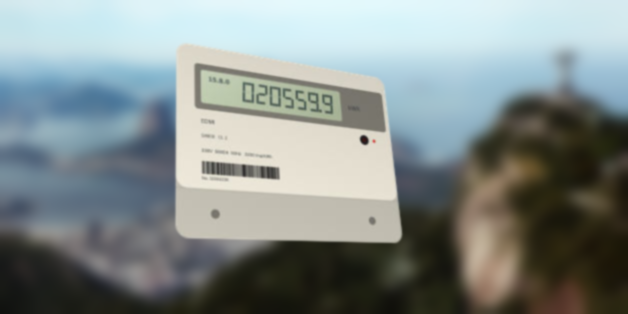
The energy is 20559.9,kWh
